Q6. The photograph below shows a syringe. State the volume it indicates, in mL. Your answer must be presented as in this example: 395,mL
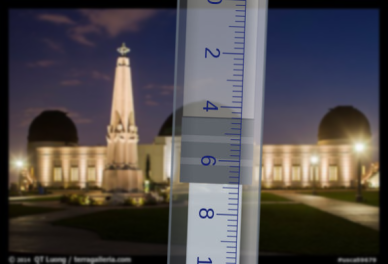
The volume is 4.4,mL
